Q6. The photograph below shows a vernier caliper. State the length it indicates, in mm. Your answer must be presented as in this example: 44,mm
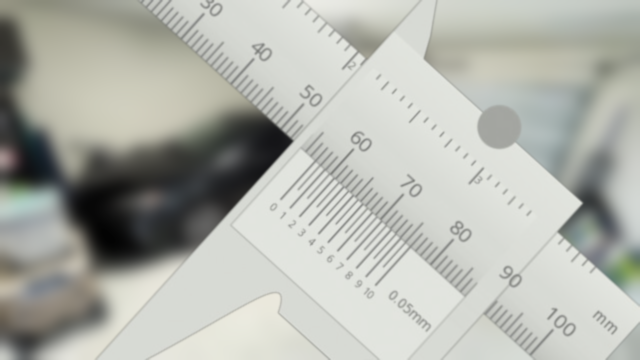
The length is 57.0,mm
